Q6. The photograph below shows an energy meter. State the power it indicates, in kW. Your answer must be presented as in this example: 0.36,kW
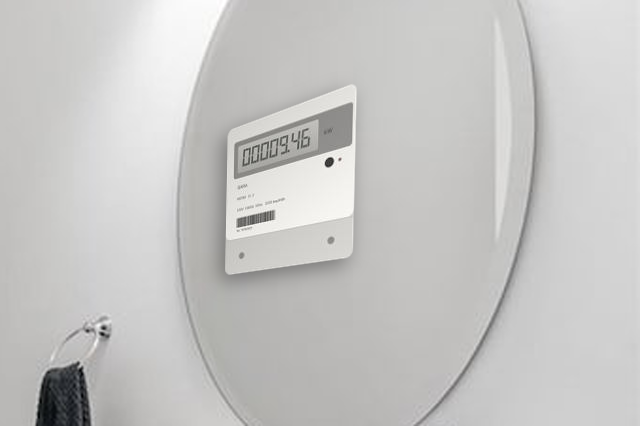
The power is 9.46,kW
